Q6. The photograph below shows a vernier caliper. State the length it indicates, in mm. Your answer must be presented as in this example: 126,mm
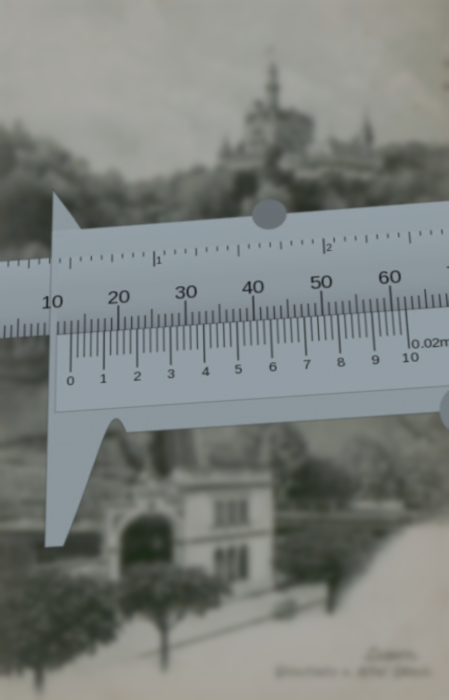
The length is 13.0,mm
